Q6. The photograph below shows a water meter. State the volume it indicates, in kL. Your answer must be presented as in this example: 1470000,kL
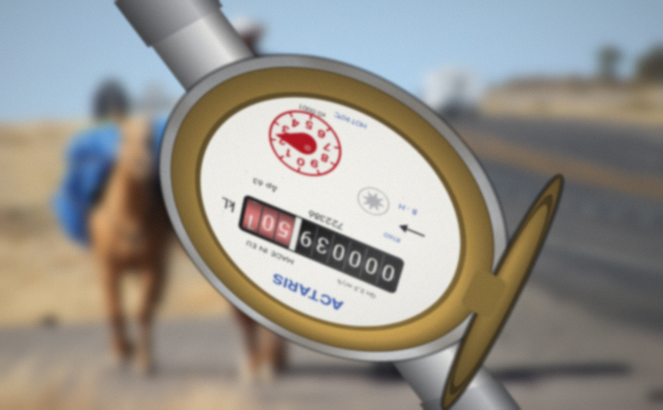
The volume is 39.5012,kL
